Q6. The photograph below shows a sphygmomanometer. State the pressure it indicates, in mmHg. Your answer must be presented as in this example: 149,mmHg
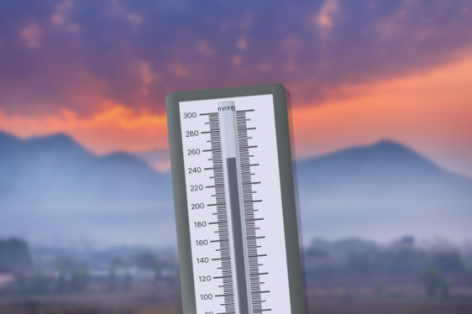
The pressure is 250,mmHg
